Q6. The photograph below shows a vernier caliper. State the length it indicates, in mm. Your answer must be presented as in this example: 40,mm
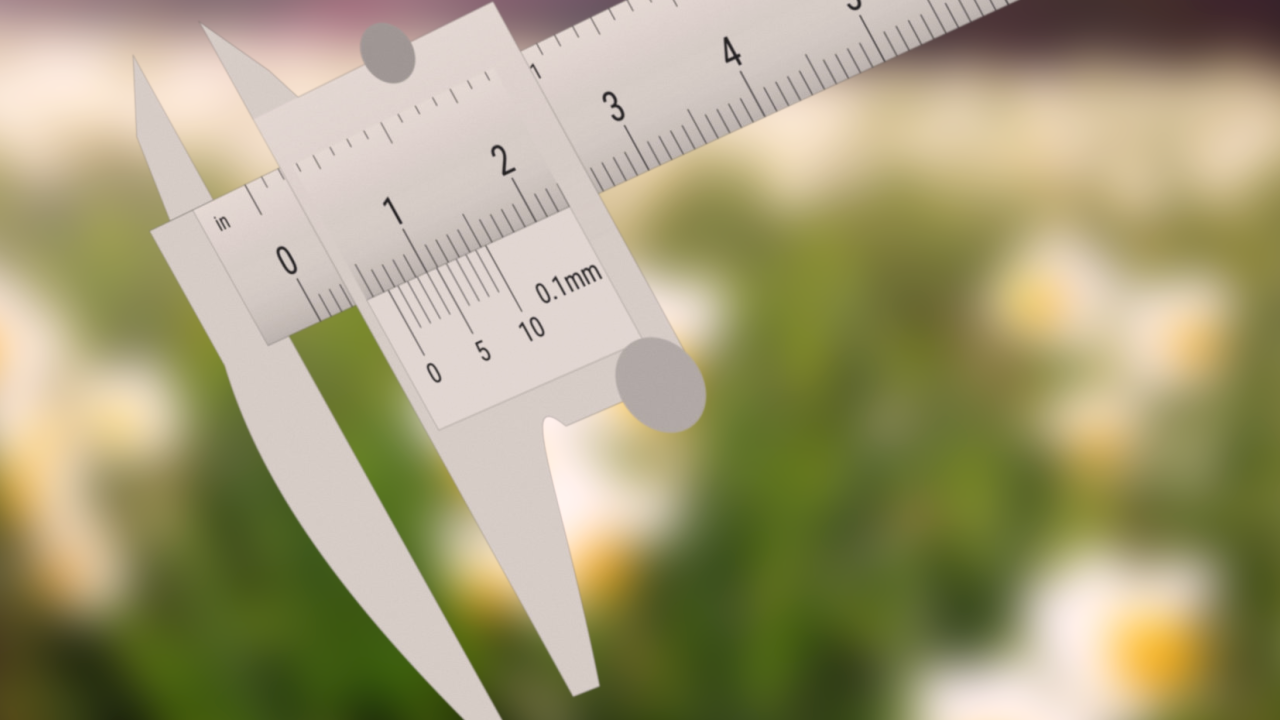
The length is 6.4,mm
